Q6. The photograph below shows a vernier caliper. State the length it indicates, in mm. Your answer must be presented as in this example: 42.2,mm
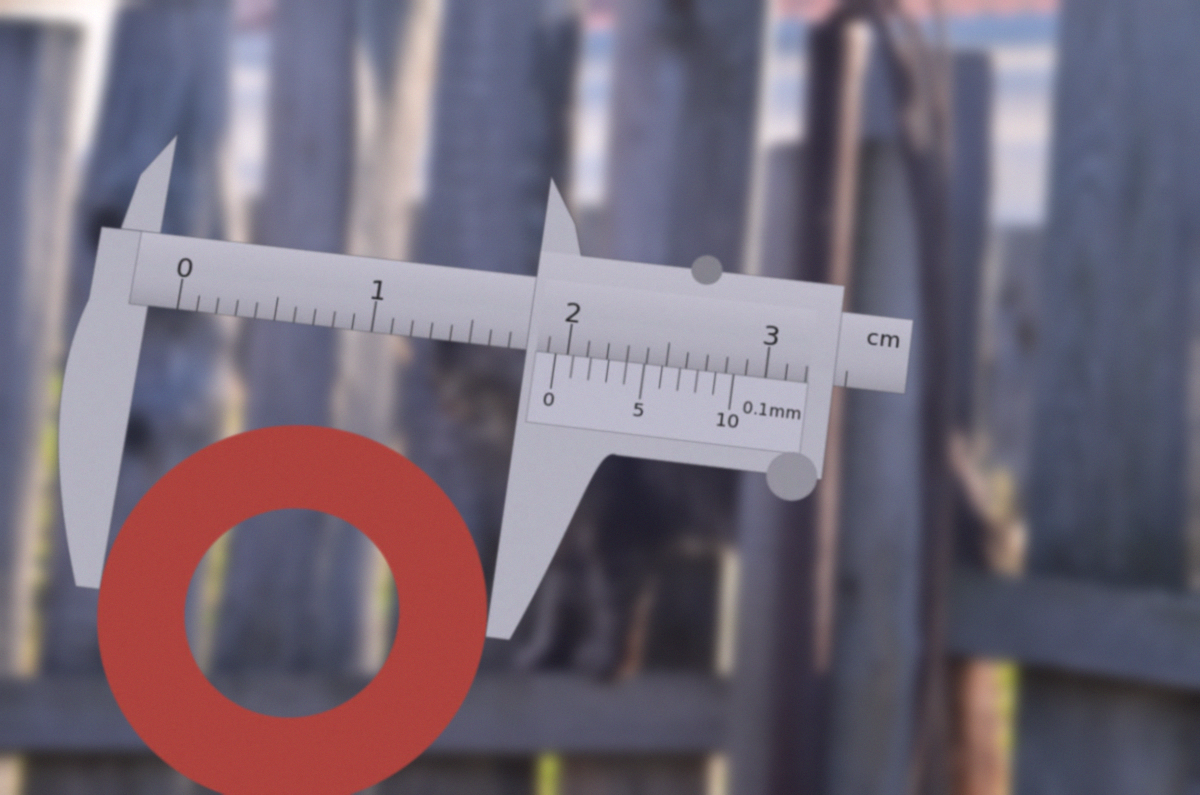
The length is 19.4,mm
